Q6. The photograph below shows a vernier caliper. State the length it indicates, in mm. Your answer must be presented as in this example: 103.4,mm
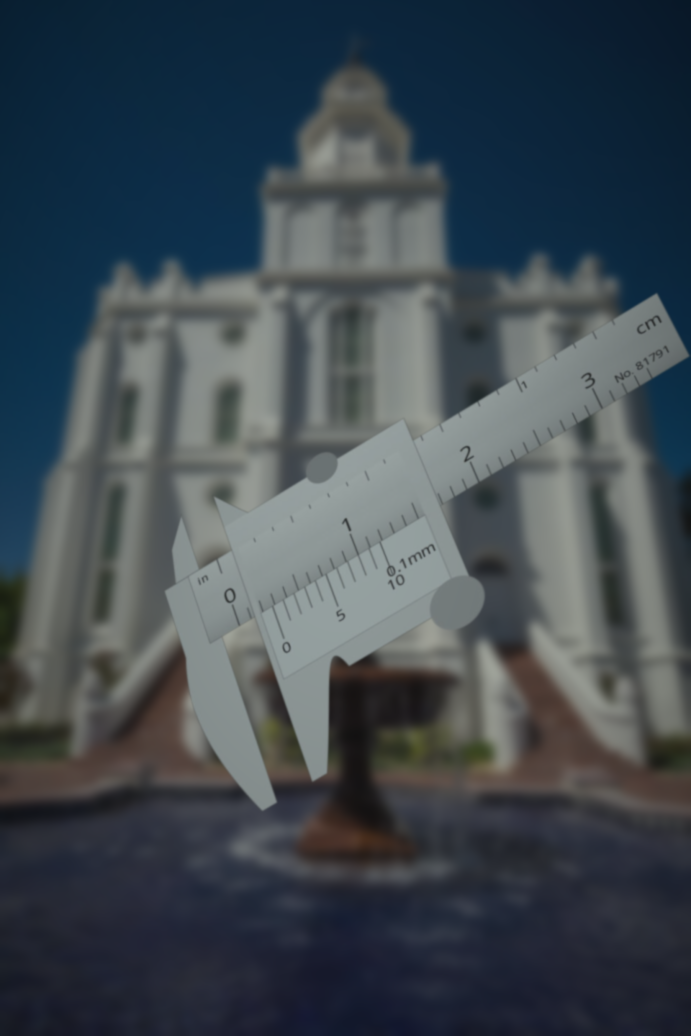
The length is 2.8,mm
